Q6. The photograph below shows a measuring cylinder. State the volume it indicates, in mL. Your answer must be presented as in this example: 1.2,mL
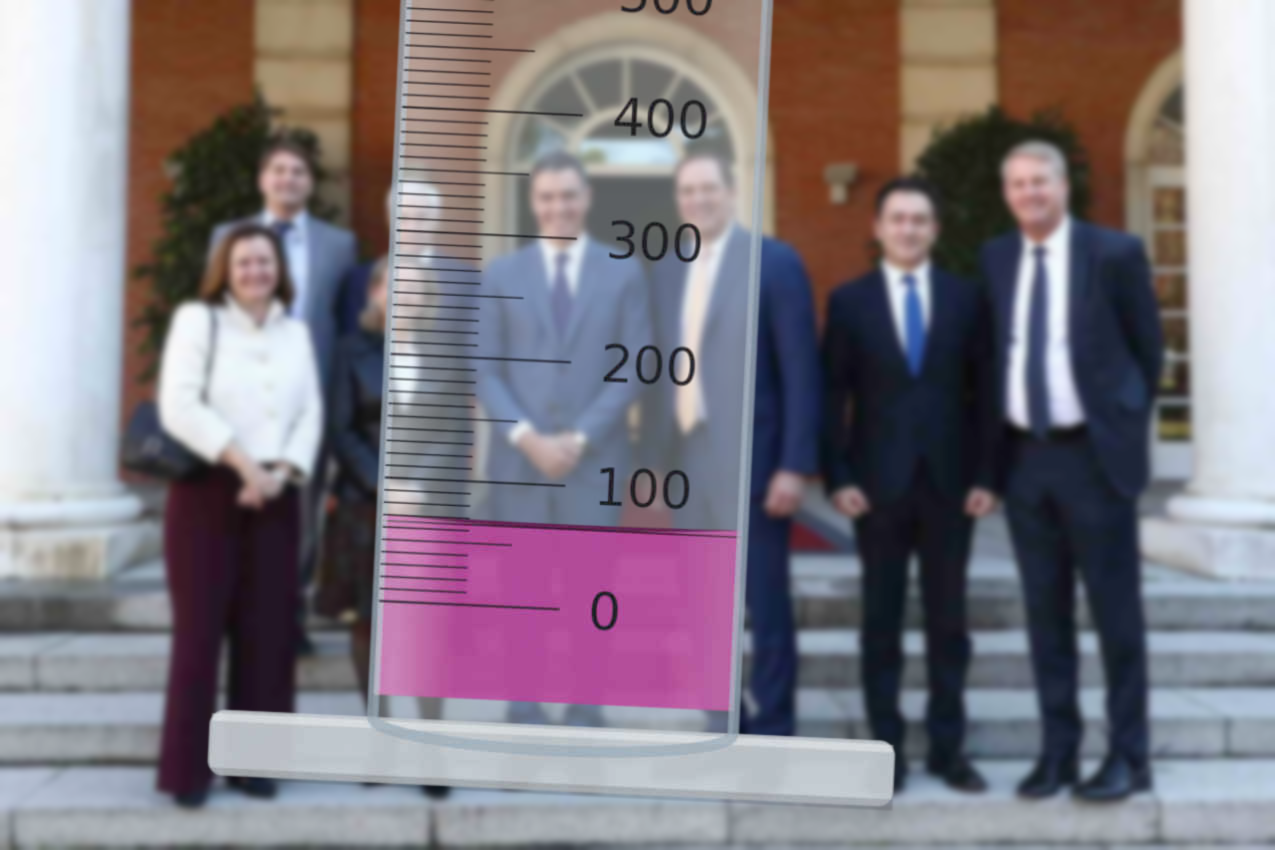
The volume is 65,mL
